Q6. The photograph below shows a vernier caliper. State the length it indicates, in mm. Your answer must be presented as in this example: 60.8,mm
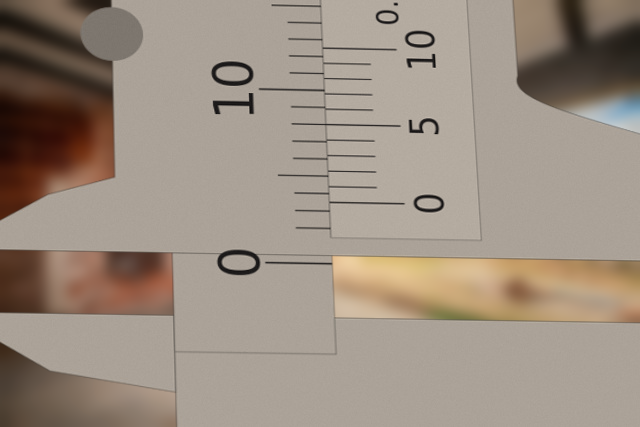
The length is 3.5,mm
